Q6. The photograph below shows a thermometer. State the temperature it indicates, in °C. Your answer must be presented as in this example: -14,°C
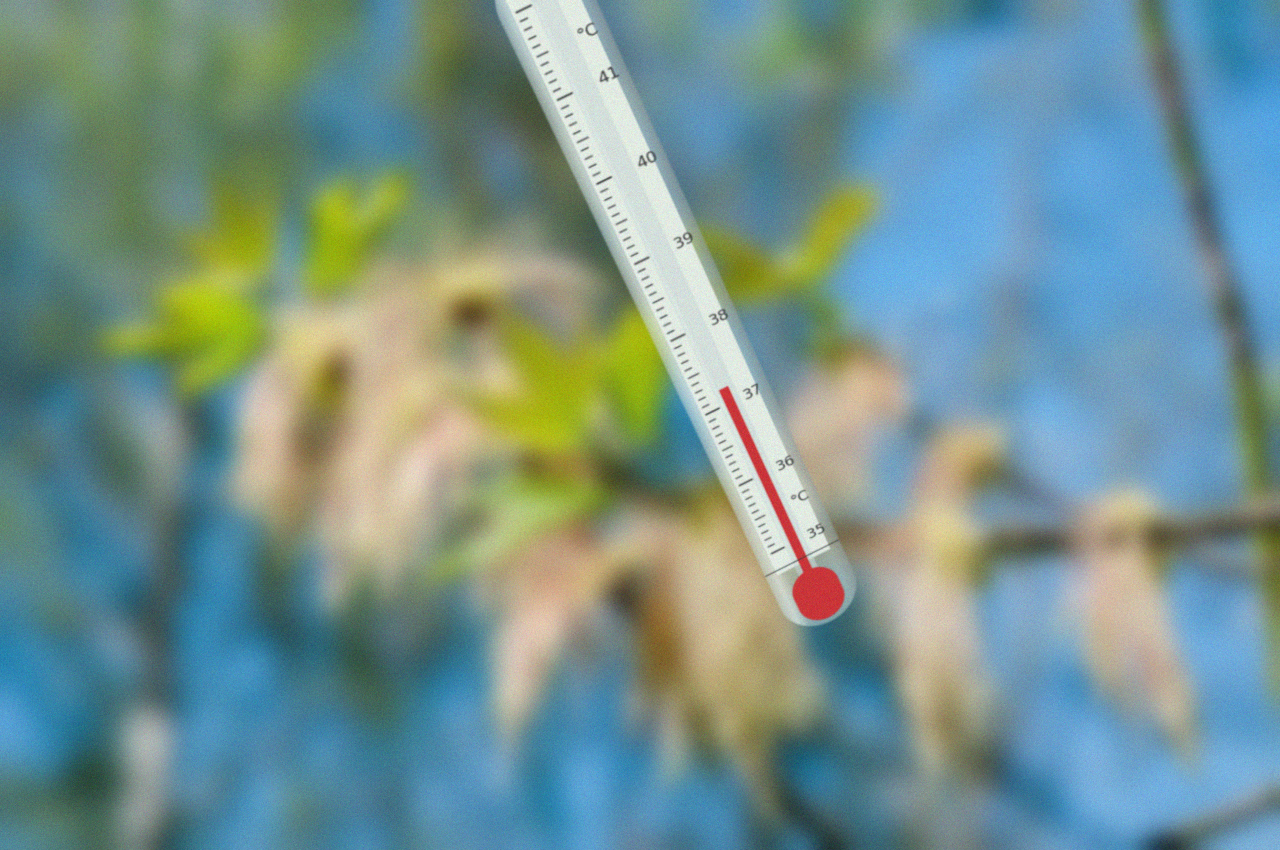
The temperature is 37.2,°C
